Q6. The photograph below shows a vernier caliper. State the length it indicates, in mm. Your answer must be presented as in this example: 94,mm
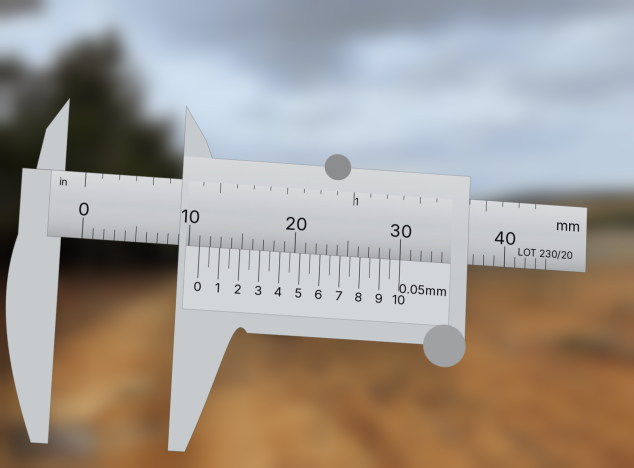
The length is 11.0,mm
